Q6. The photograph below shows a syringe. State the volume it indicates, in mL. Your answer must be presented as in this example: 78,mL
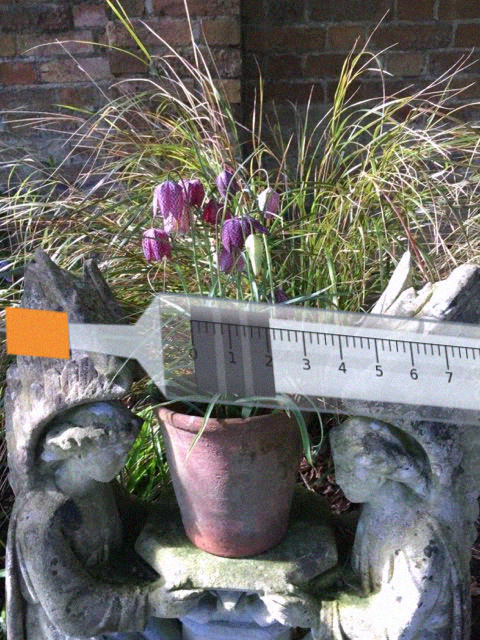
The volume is 0,mL
